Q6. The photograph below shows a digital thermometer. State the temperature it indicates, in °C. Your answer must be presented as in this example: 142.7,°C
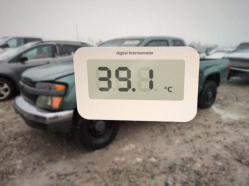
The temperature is 39.1,°C
